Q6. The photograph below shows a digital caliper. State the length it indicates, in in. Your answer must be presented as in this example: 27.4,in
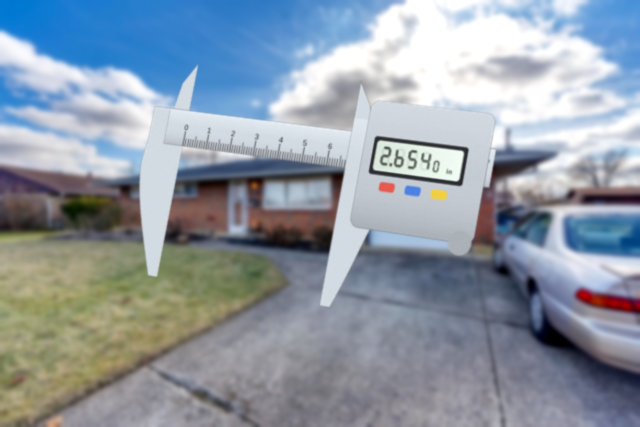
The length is 2.6540,in
